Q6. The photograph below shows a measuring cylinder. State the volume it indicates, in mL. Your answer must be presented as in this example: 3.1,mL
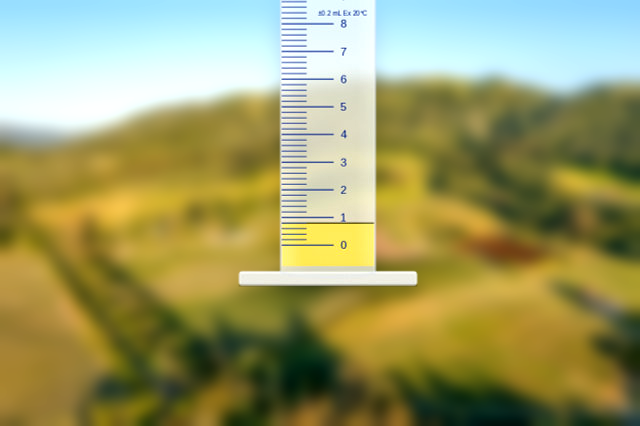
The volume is 0.8,mL
